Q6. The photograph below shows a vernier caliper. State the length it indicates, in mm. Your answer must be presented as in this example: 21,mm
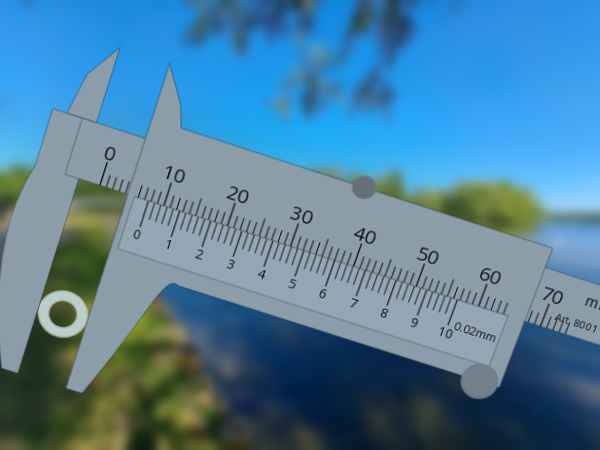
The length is 7.6,mm
